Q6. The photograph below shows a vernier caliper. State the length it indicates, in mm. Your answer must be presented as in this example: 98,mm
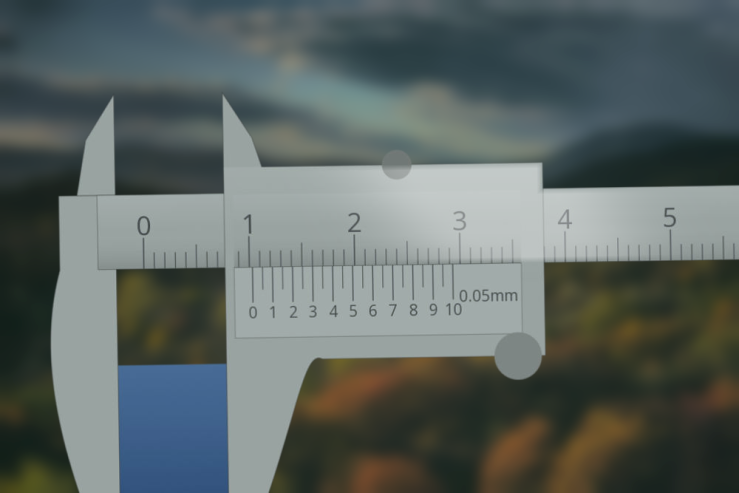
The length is 10.3,mm
